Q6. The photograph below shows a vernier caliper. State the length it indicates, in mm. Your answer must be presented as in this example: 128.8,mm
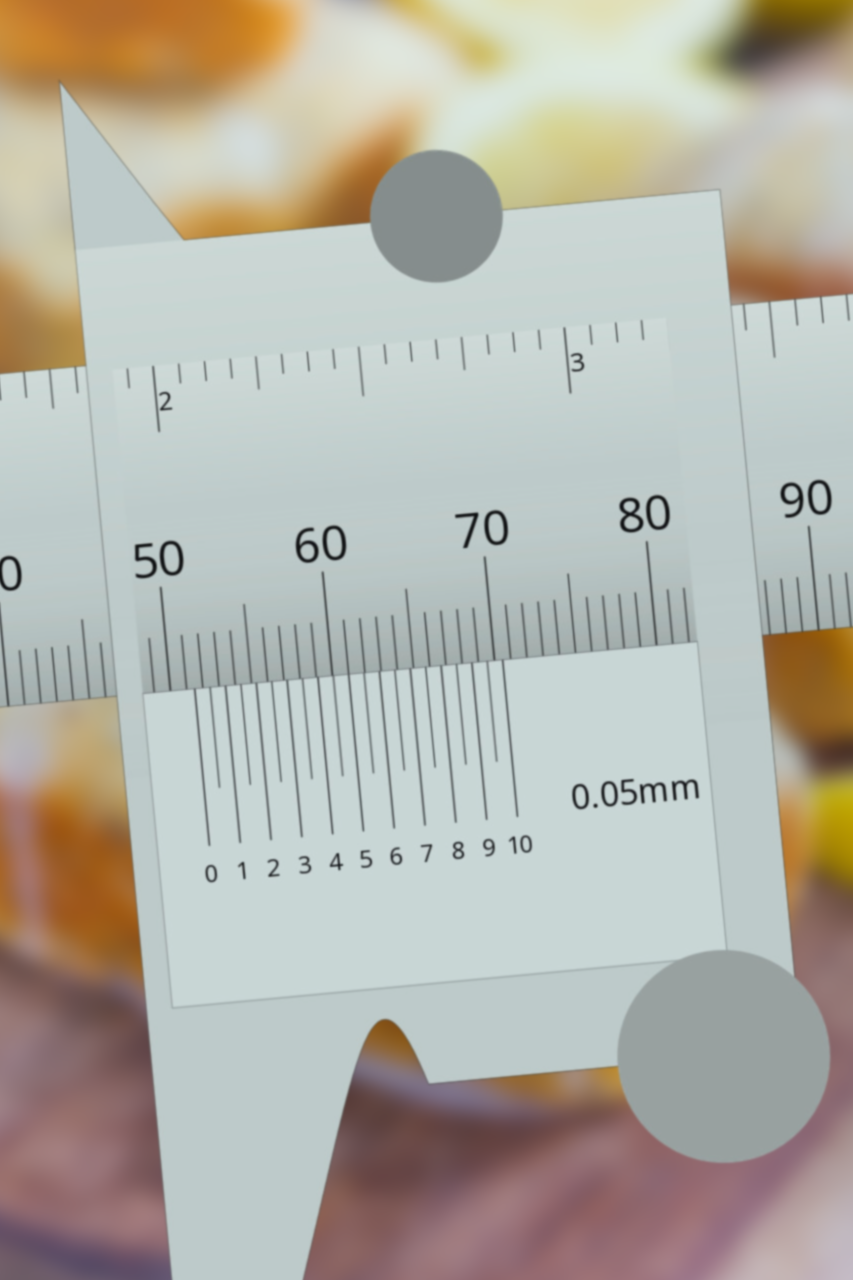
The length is 51.5,mm
